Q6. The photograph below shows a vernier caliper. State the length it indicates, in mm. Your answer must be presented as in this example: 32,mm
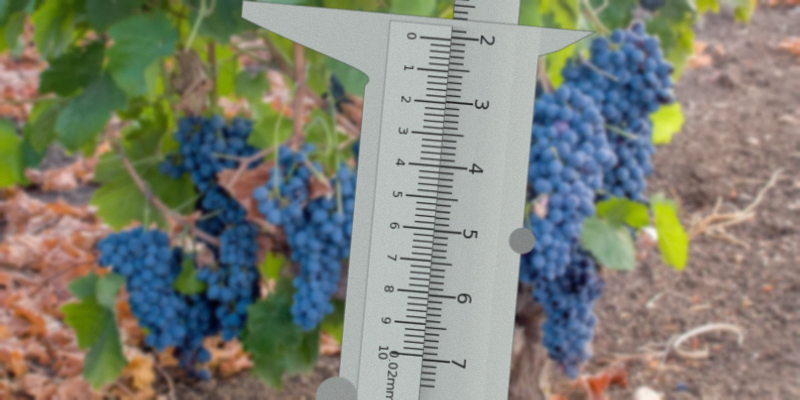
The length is 20.4,mm
